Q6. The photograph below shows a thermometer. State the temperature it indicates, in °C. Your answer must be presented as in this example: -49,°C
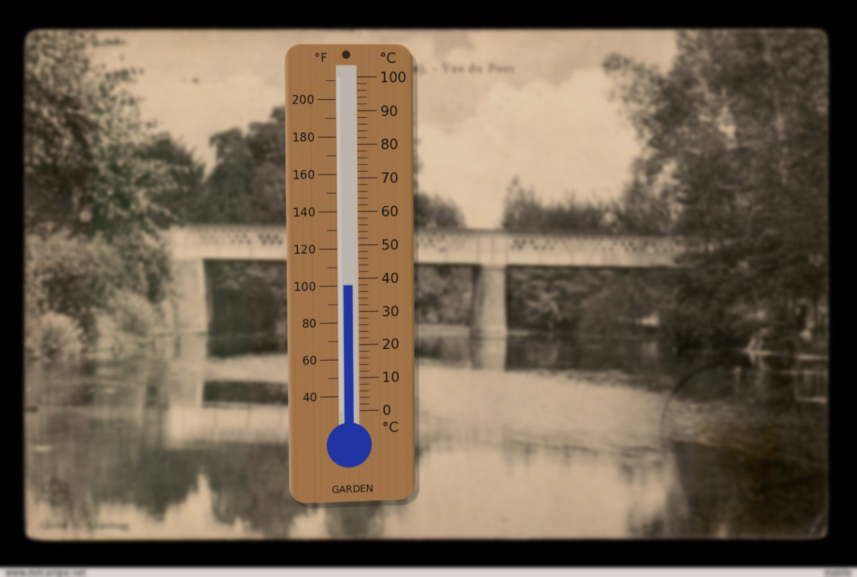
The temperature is 38,°C
